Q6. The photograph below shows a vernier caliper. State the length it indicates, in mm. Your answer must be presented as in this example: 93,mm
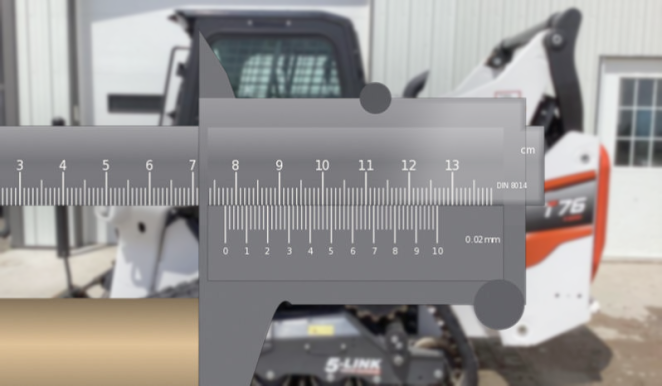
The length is 77.5,mm
